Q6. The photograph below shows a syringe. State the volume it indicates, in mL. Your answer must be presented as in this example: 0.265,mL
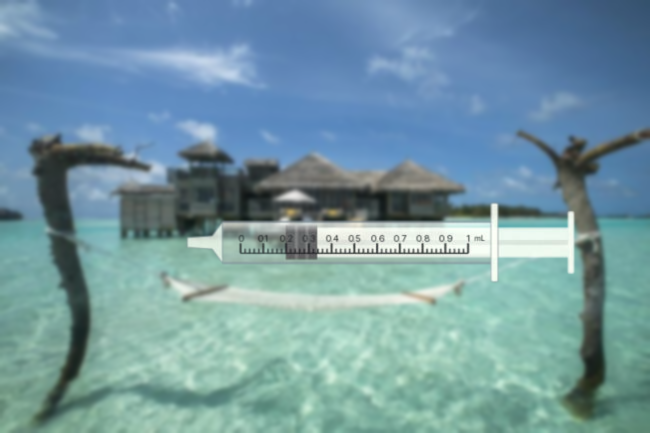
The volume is 0.2,mL
